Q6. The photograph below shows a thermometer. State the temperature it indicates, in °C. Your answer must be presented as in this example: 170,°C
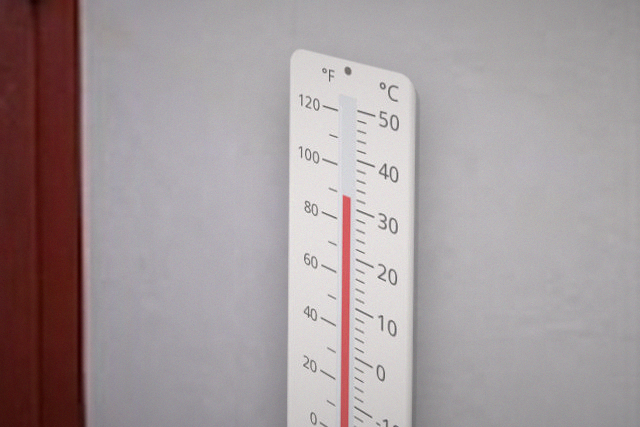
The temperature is 32,°C
